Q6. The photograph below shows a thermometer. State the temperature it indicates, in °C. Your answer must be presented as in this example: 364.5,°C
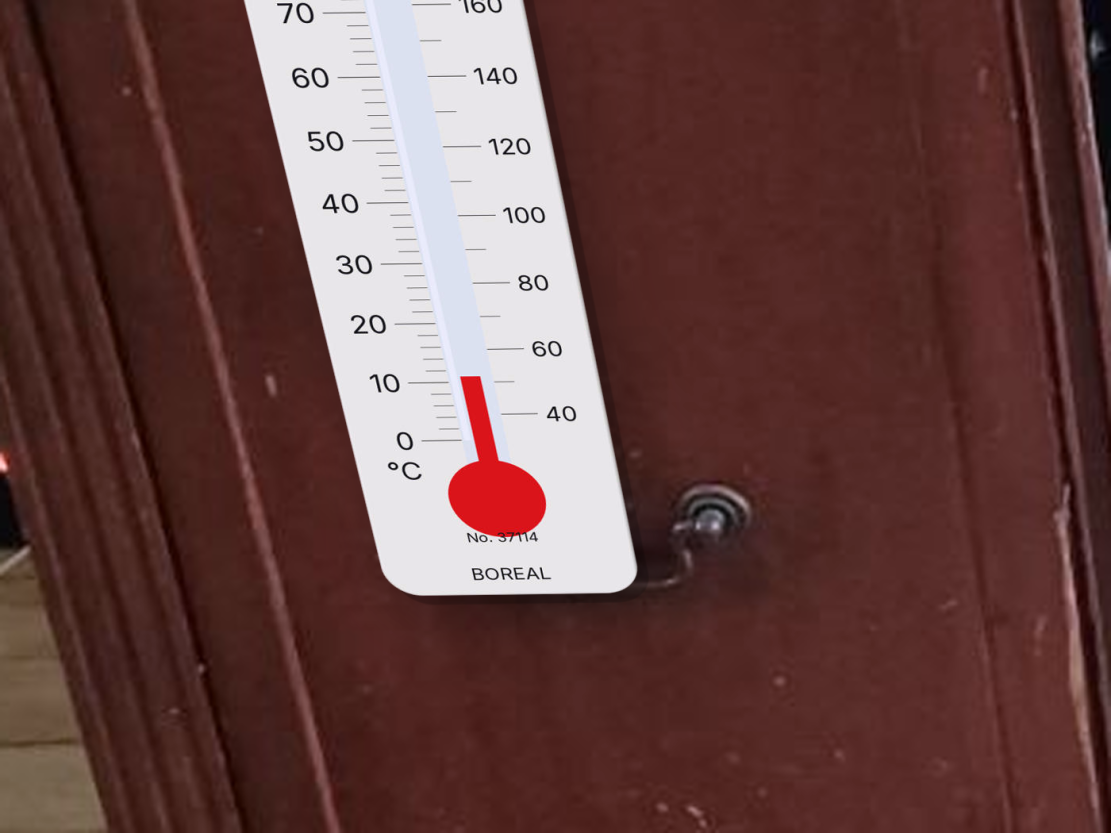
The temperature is 11,°C
